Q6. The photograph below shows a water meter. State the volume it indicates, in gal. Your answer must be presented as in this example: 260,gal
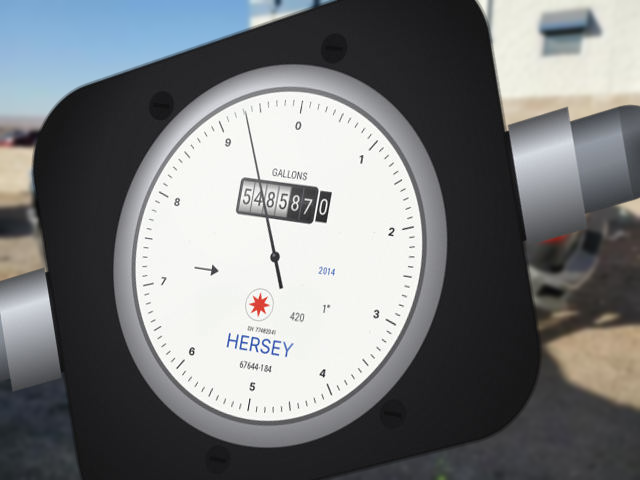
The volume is 5485869.3,gal
